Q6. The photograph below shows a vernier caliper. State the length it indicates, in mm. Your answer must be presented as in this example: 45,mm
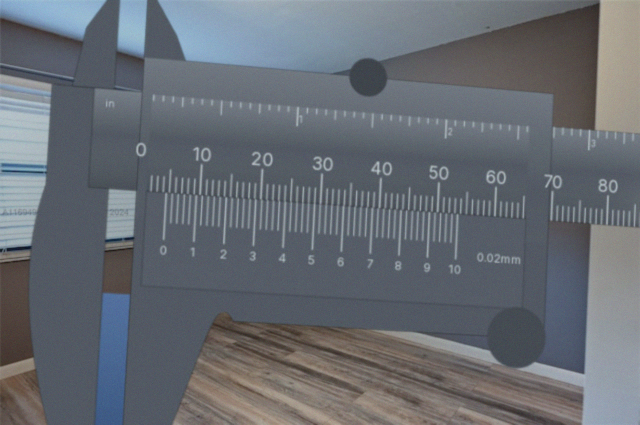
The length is 4.5,mm
